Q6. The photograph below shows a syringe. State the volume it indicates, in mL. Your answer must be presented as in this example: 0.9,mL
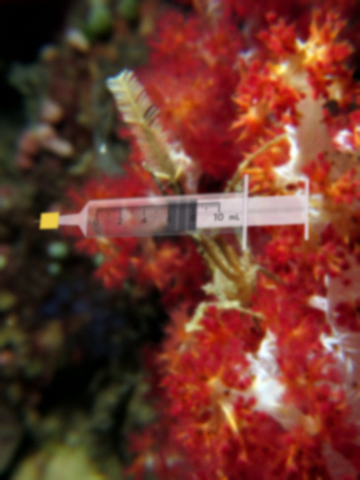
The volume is 6,mL
